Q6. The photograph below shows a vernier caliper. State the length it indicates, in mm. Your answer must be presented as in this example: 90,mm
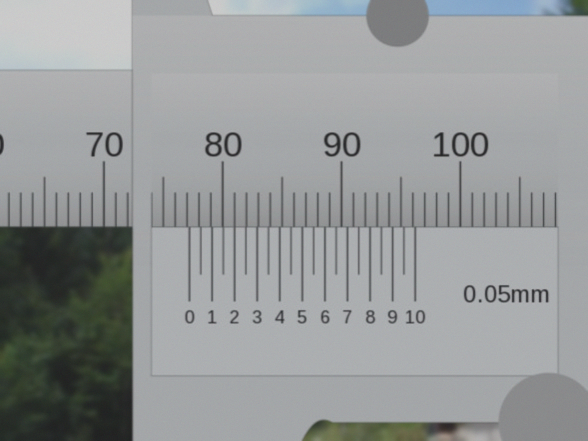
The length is 77.2,mm
